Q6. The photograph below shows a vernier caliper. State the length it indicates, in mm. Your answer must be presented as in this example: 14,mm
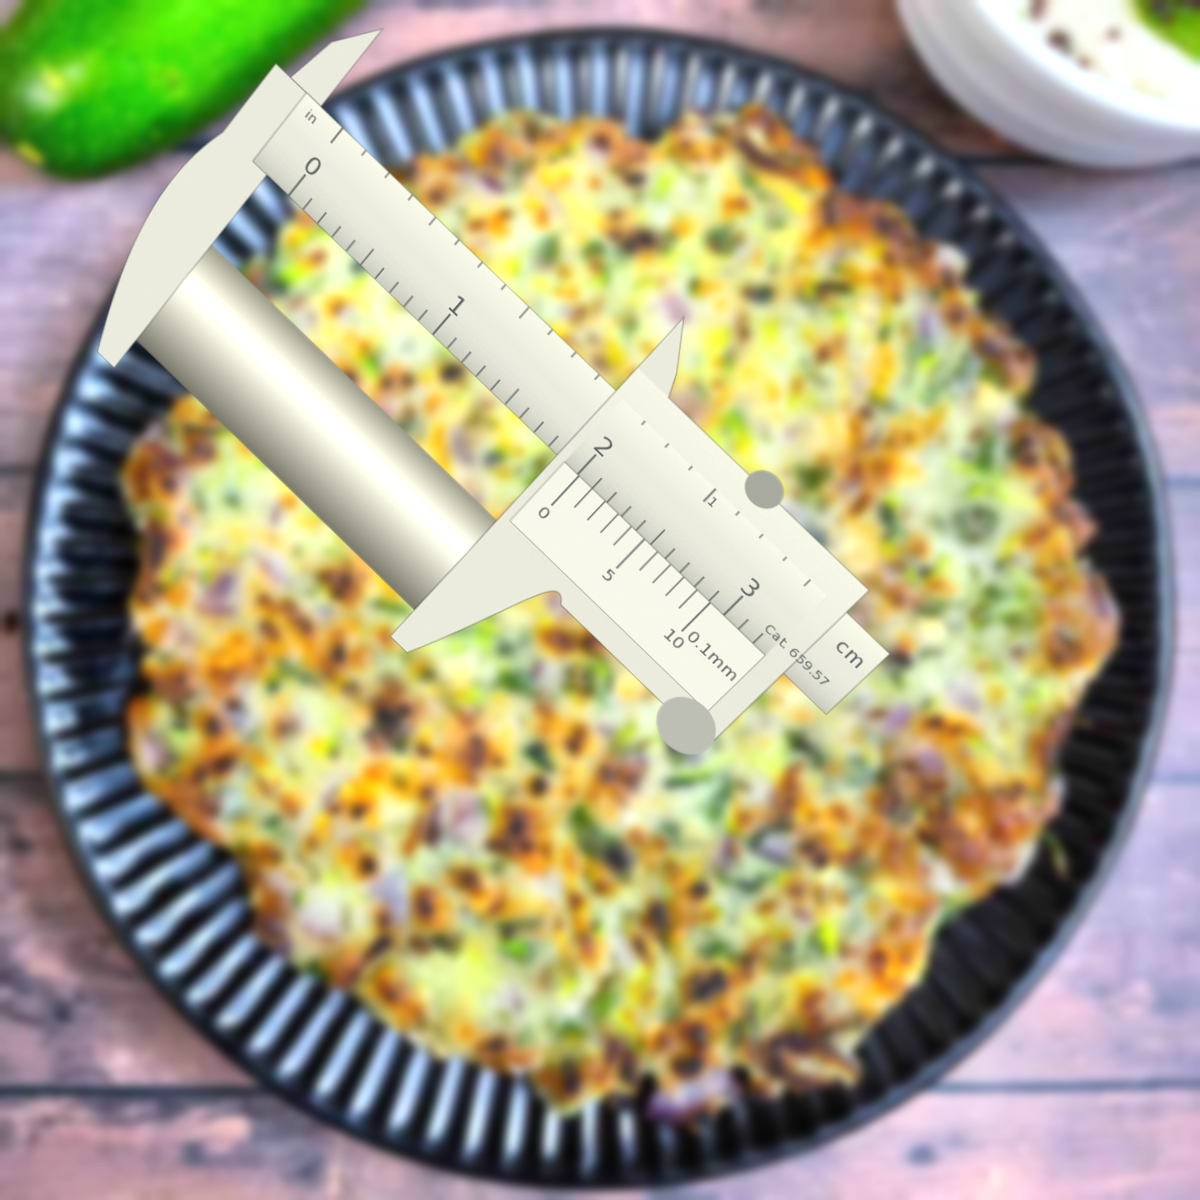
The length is 20.1,mm
